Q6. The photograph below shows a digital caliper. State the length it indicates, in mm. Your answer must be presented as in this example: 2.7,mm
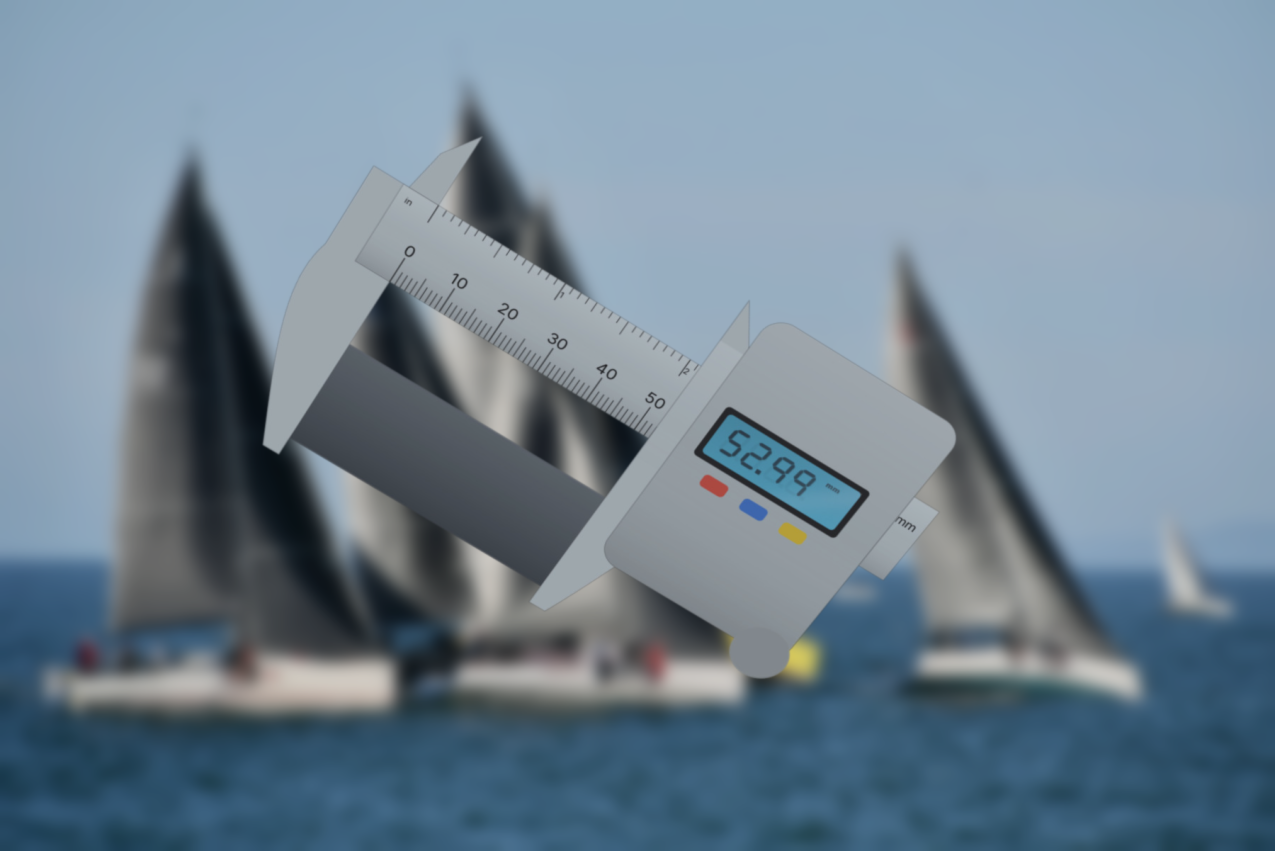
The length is 52.99,mm
